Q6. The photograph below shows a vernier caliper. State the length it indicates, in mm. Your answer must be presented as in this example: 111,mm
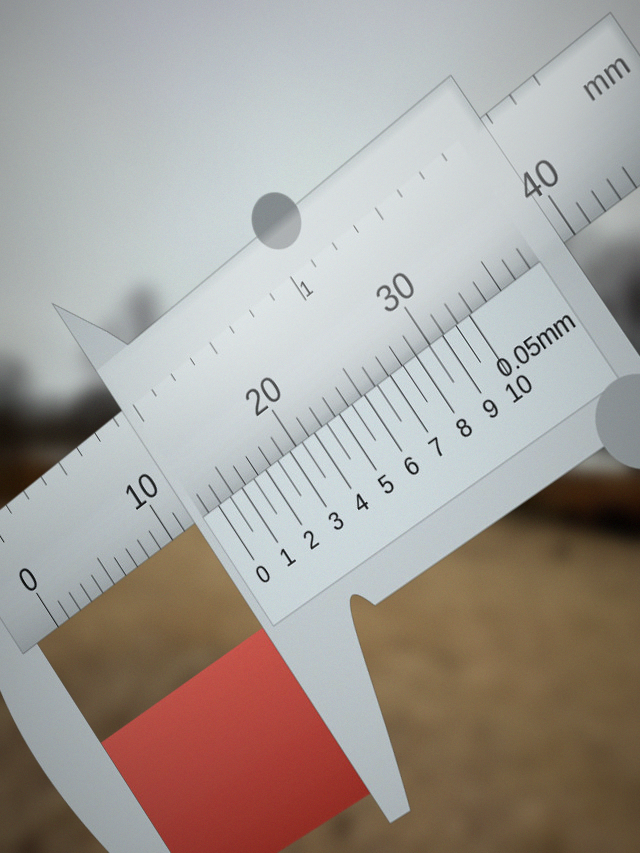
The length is 13.8,mm
